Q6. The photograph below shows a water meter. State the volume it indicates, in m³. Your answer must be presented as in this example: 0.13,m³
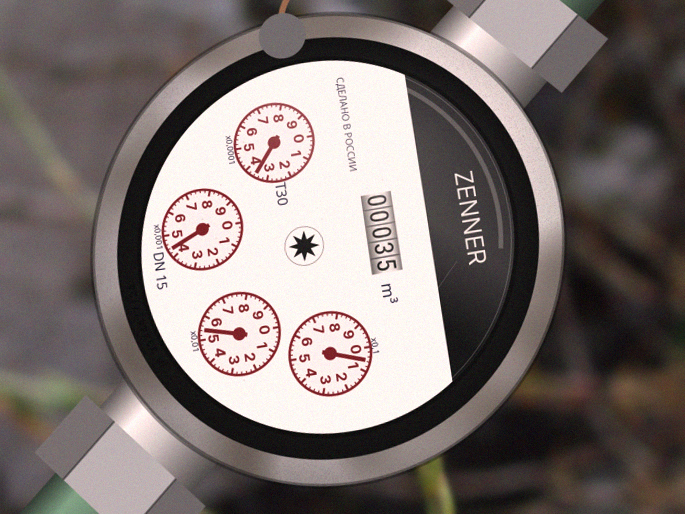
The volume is 35.0543,m³
